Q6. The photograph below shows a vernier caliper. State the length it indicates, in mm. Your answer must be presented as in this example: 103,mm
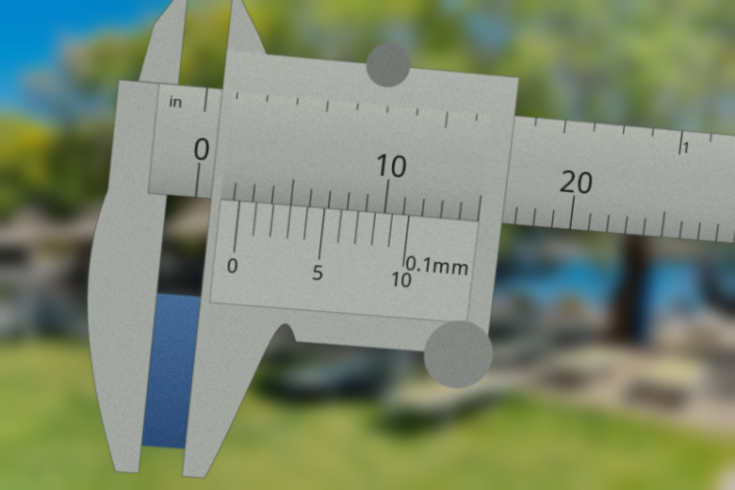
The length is 2.3,mm
